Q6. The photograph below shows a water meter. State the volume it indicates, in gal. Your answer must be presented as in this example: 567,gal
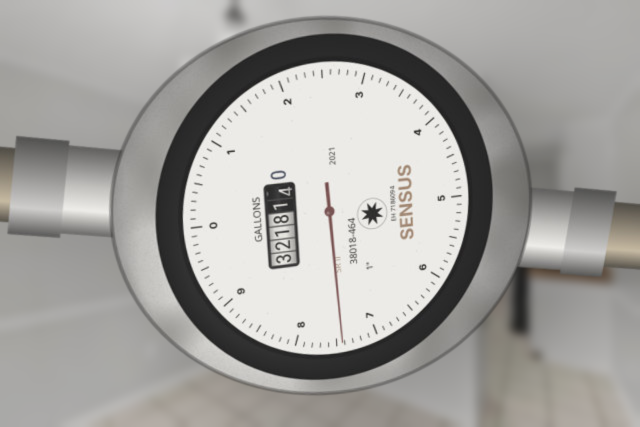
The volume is 3218137.4,gal
